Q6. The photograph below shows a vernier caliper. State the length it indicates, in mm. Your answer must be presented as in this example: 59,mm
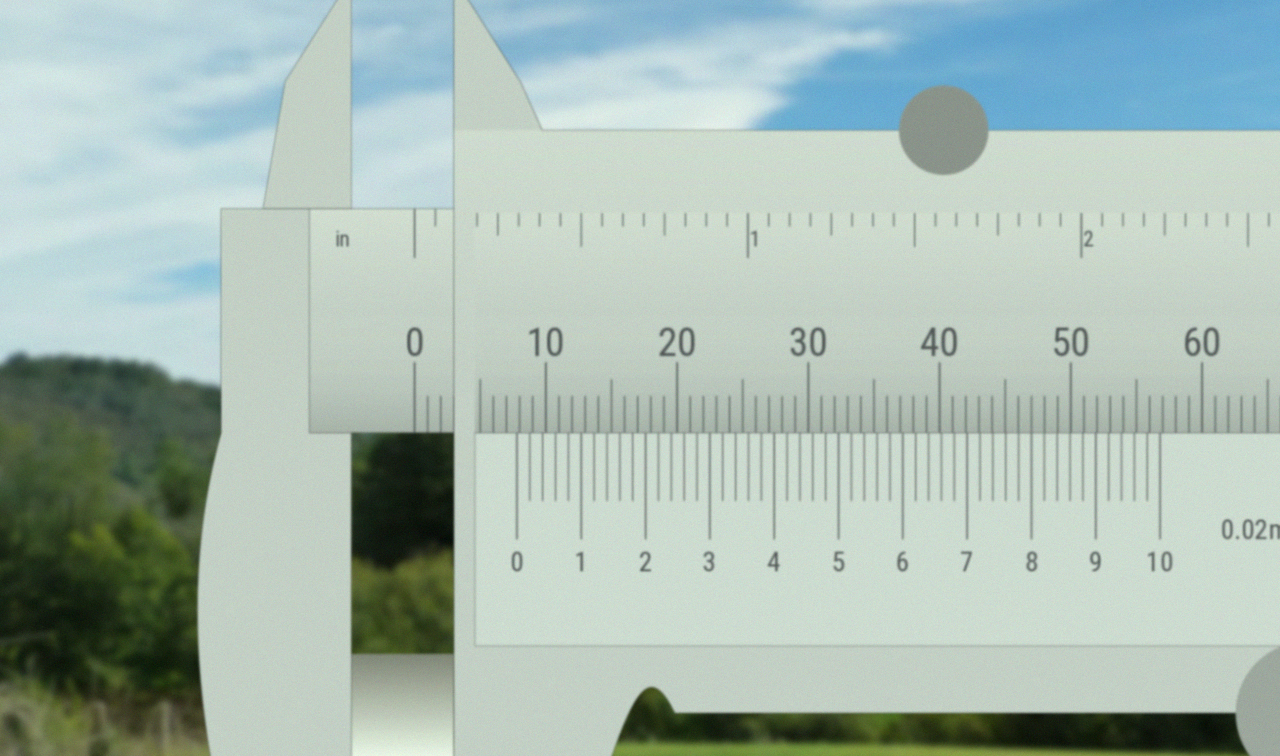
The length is 7.8,mm
